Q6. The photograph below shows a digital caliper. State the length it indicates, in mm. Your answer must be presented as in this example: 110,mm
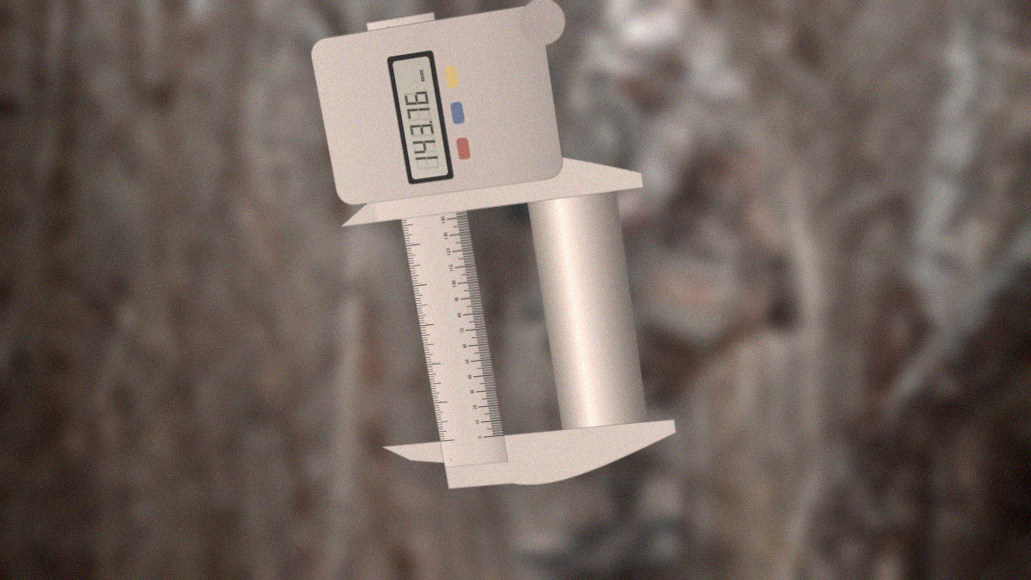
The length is 143.76,mm
